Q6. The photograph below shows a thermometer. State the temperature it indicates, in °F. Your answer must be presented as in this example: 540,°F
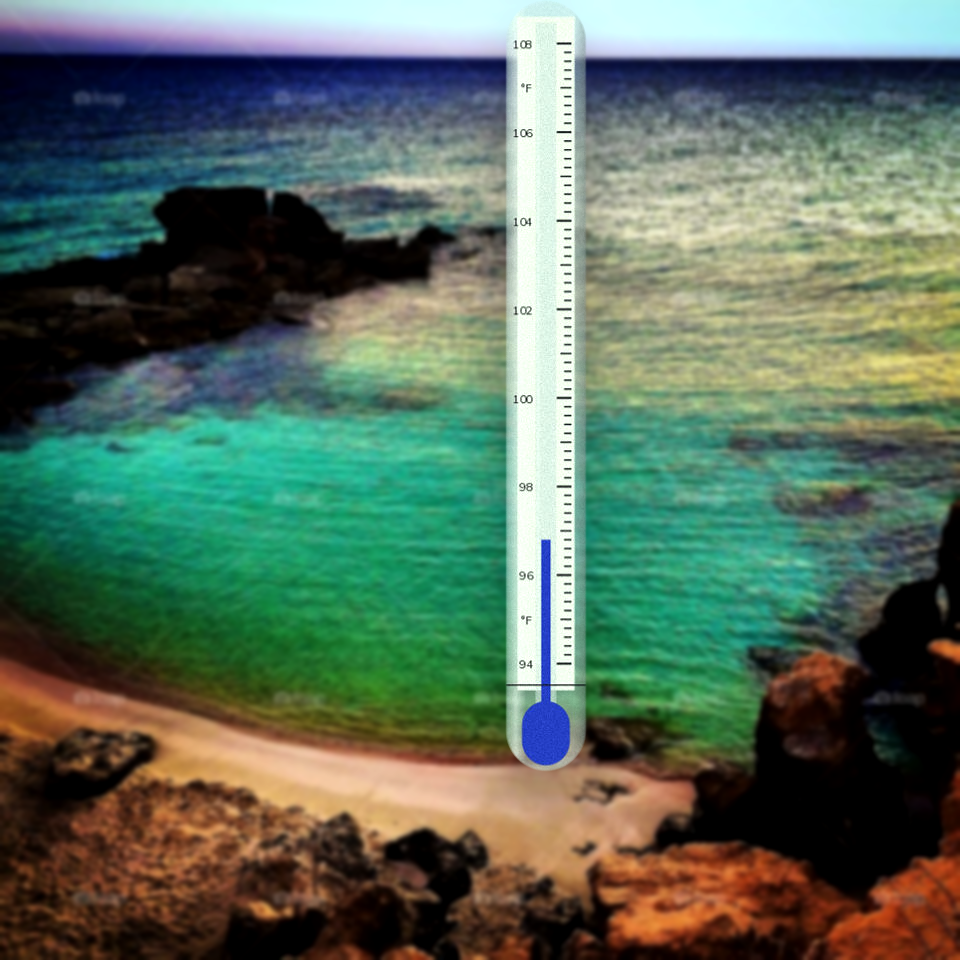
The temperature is 96.8,°F
